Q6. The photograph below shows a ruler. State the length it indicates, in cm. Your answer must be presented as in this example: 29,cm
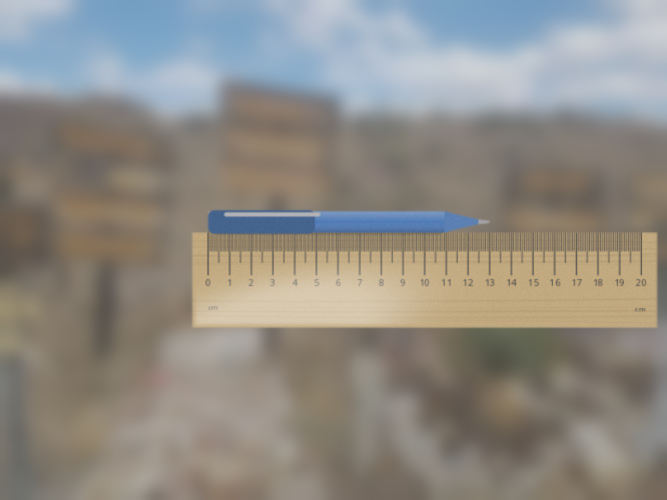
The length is 13,cm
